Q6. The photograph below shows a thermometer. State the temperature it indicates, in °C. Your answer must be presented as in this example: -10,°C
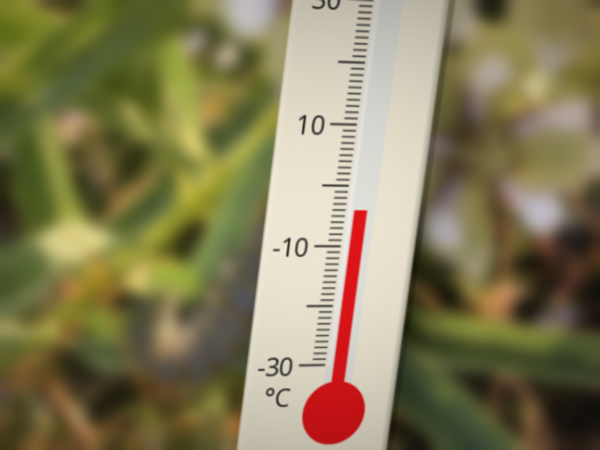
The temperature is -4,°C
